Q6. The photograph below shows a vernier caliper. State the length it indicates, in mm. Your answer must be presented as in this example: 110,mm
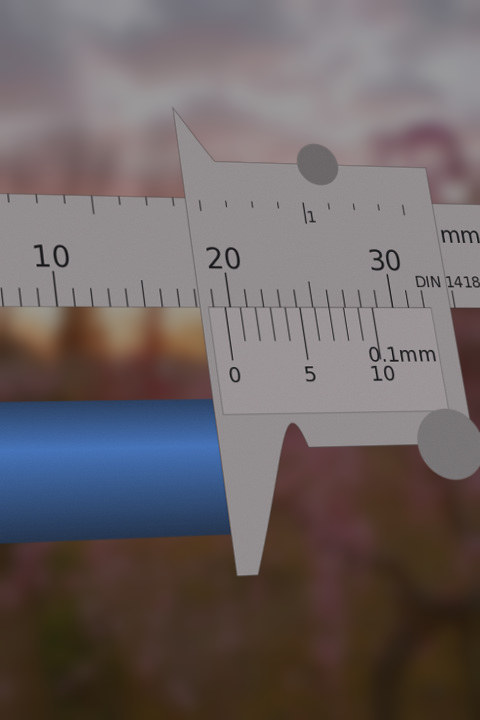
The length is 19.7,mm
